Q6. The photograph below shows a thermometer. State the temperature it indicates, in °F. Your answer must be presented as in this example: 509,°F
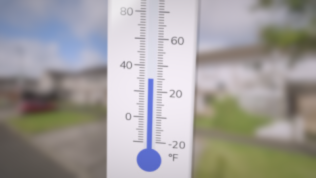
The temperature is 30,°F
